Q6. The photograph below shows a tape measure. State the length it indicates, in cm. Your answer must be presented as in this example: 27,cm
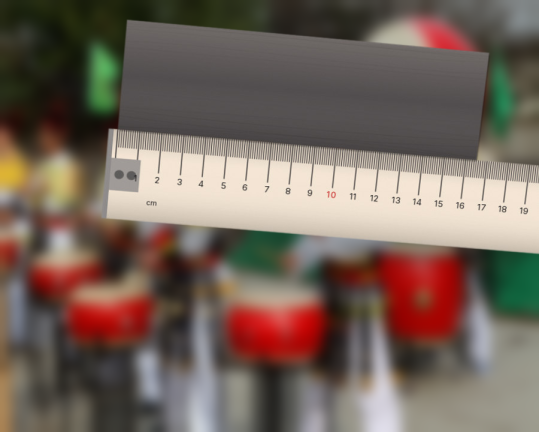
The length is 16.5,cm
